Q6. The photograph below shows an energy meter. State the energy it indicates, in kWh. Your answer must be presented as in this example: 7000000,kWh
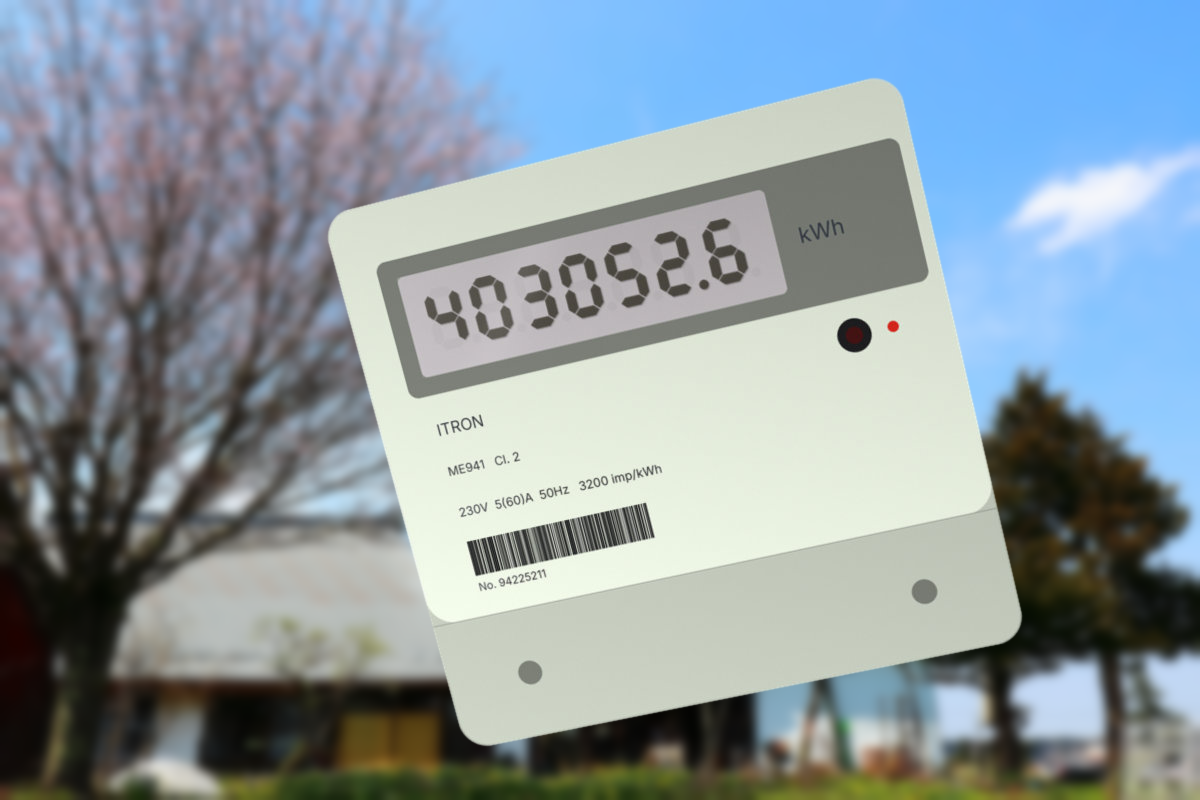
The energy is 403052.6,kWh
